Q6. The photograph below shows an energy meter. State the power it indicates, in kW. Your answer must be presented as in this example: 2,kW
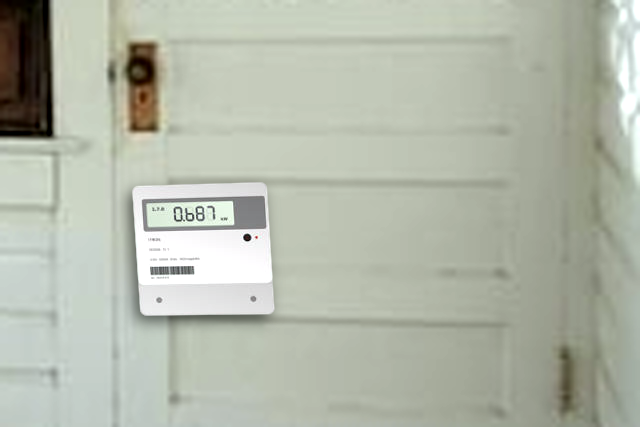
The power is 0.687,kW
